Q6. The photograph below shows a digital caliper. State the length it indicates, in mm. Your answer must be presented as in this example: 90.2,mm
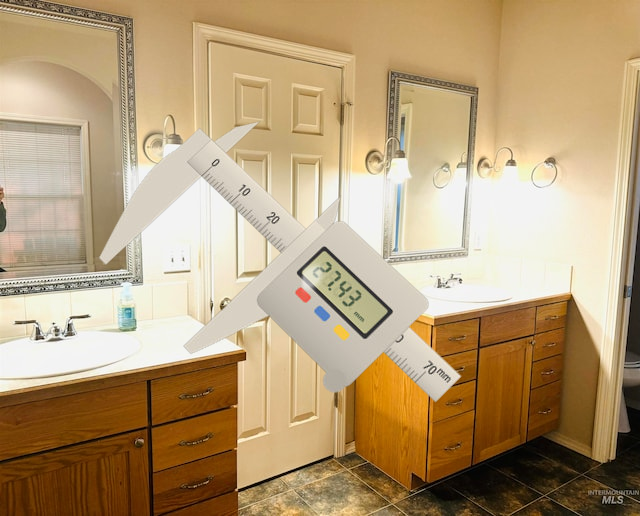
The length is 27.43,mm
